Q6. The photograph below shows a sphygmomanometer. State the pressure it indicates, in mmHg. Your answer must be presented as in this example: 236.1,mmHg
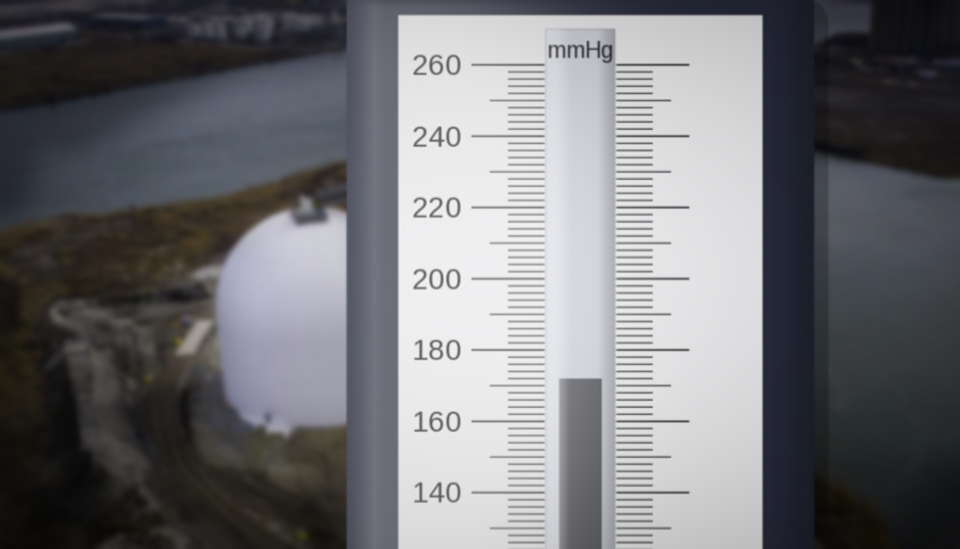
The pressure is 172,mmHg
